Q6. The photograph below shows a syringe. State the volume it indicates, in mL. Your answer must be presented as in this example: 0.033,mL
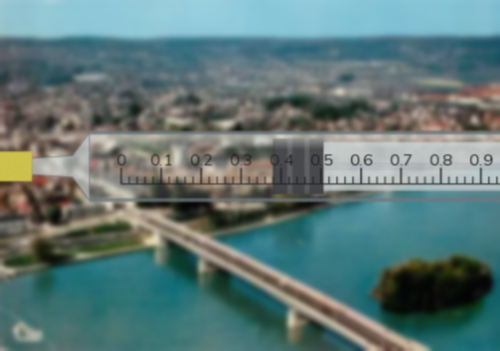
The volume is 0.38,mL
